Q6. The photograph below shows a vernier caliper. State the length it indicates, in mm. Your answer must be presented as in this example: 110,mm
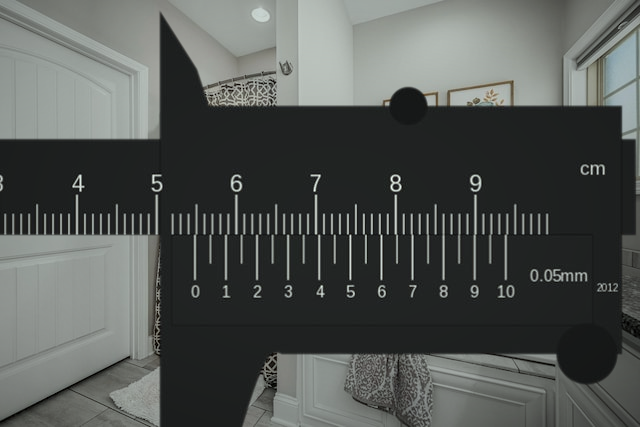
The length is 54.8,mm
